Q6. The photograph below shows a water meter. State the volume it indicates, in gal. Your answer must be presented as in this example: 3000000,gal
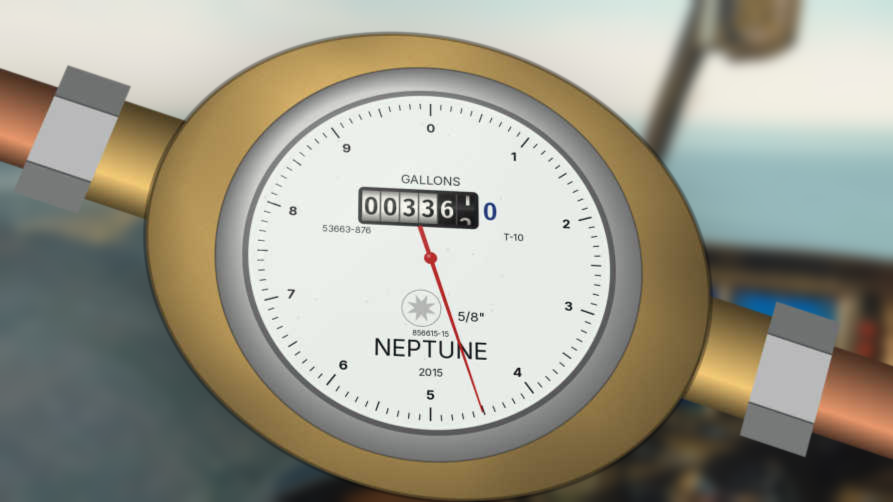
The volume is 33614.5,gal
